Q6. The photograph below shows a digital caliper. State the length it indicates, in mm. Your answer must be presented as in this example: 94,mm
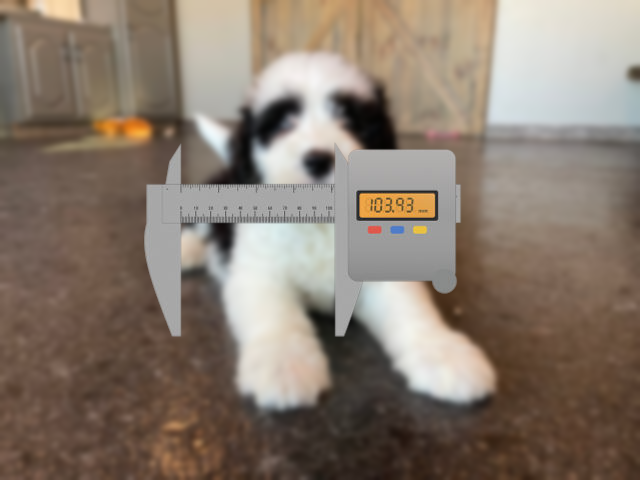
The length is 103.93,mm
